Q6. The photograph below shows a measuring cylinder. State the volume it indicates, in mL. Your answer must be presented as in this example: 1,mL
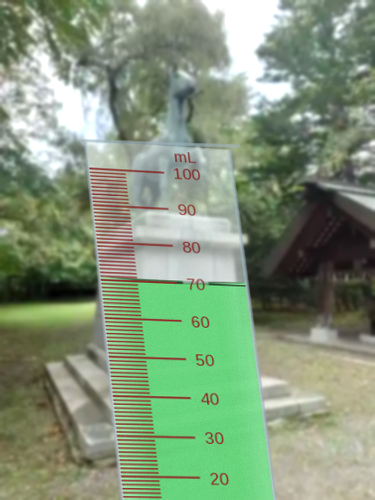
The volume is 70,mL
